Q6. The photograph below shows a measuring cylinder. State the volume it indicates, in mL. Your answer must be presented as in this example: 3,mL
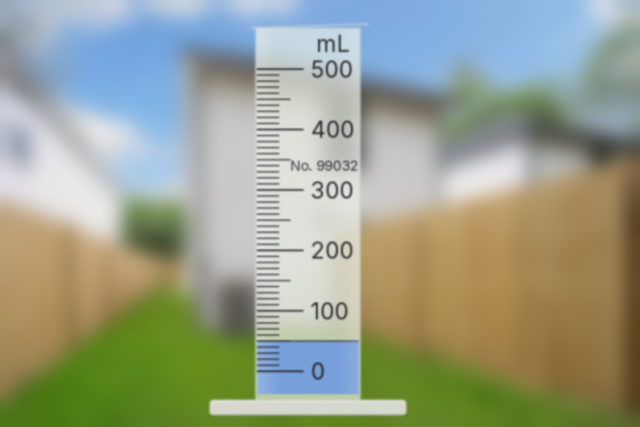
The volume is 50,mL
